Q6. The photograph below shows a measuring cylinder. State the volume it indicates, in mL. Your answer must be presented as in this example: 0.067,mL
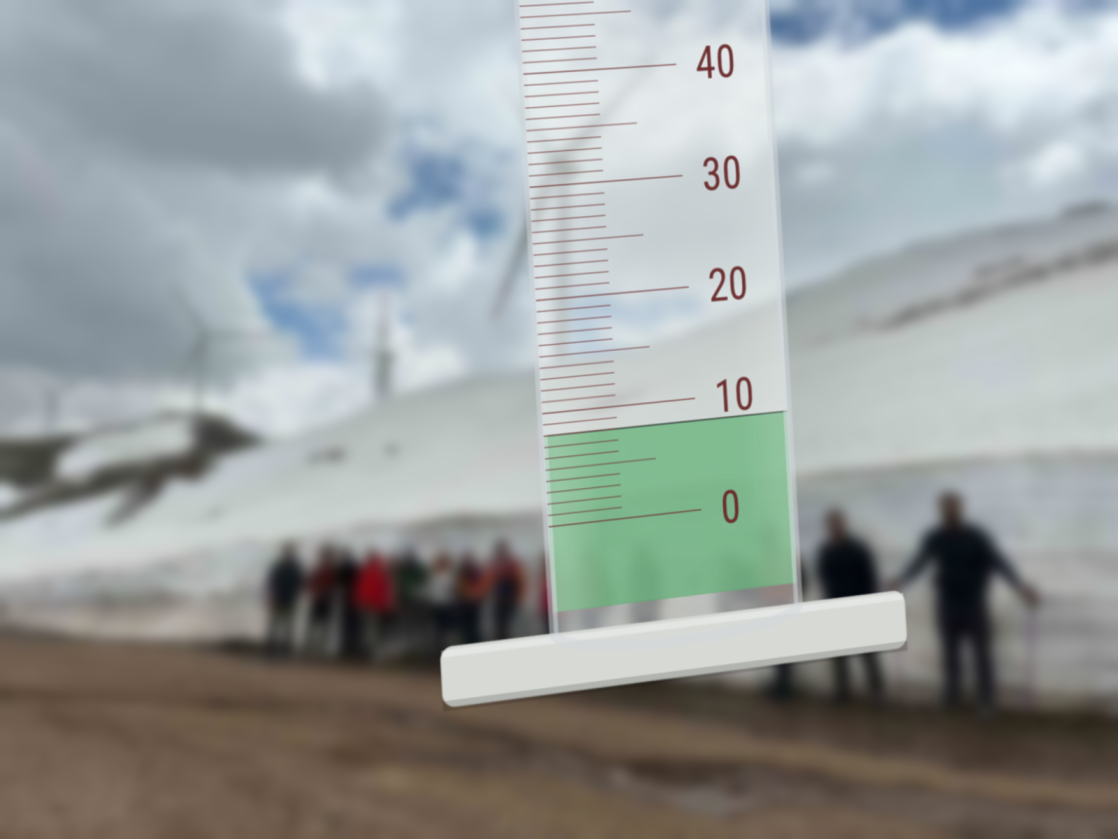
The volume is 8,mL
